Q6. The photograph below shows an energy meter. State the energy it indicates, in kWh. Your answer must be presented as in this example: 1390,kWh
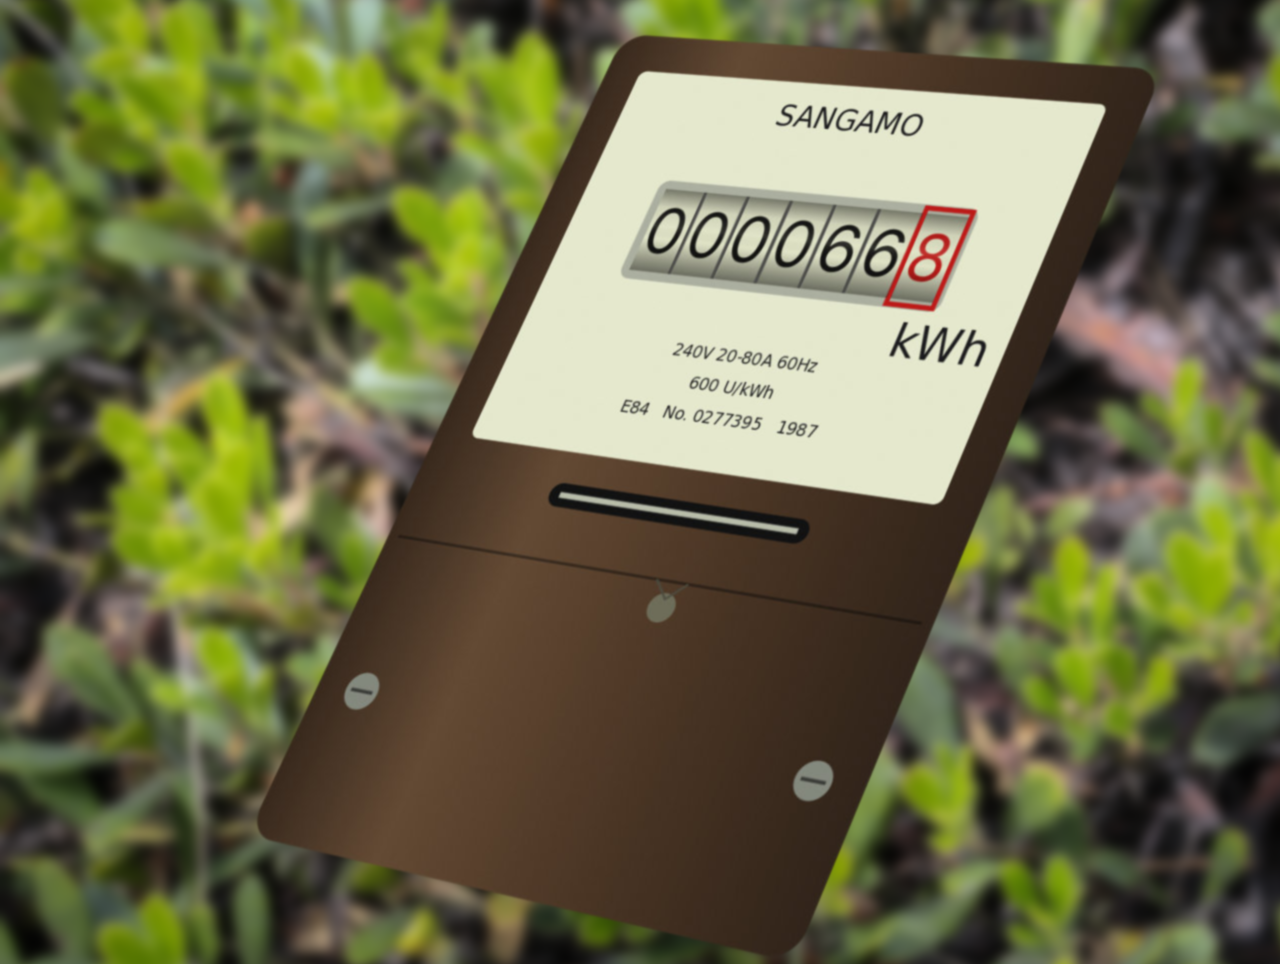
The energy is 66.8,kWh
